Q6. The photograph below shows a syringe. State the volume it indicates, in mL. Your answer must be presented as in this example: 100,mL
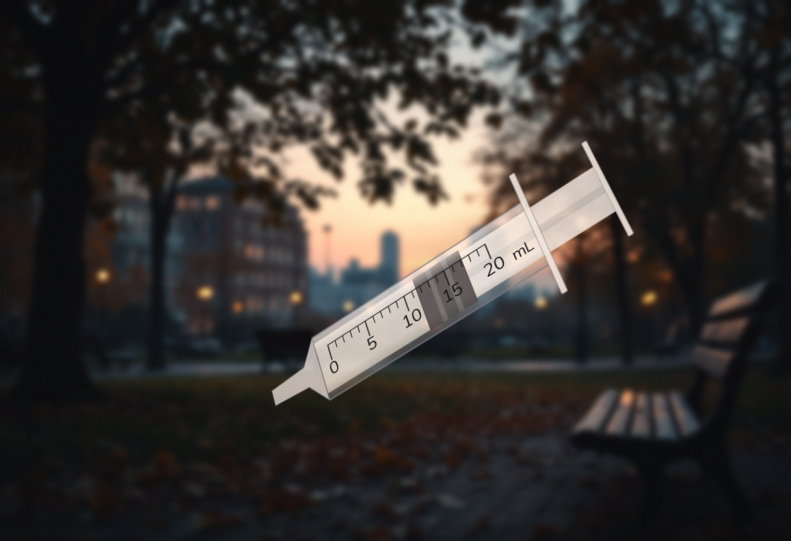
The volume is 11.5,mL
